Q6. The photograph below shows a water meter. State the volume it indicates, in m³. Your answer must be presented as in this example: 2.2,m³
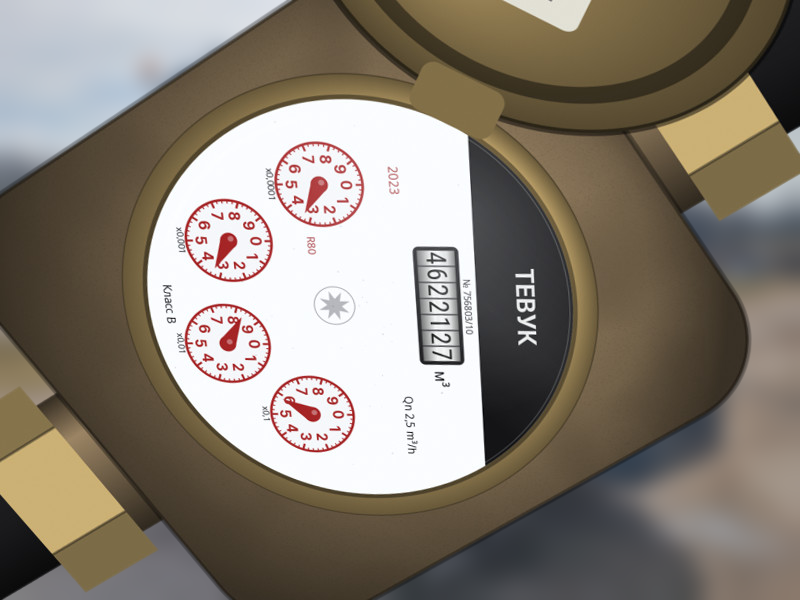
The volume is 4622127.5833,m³
